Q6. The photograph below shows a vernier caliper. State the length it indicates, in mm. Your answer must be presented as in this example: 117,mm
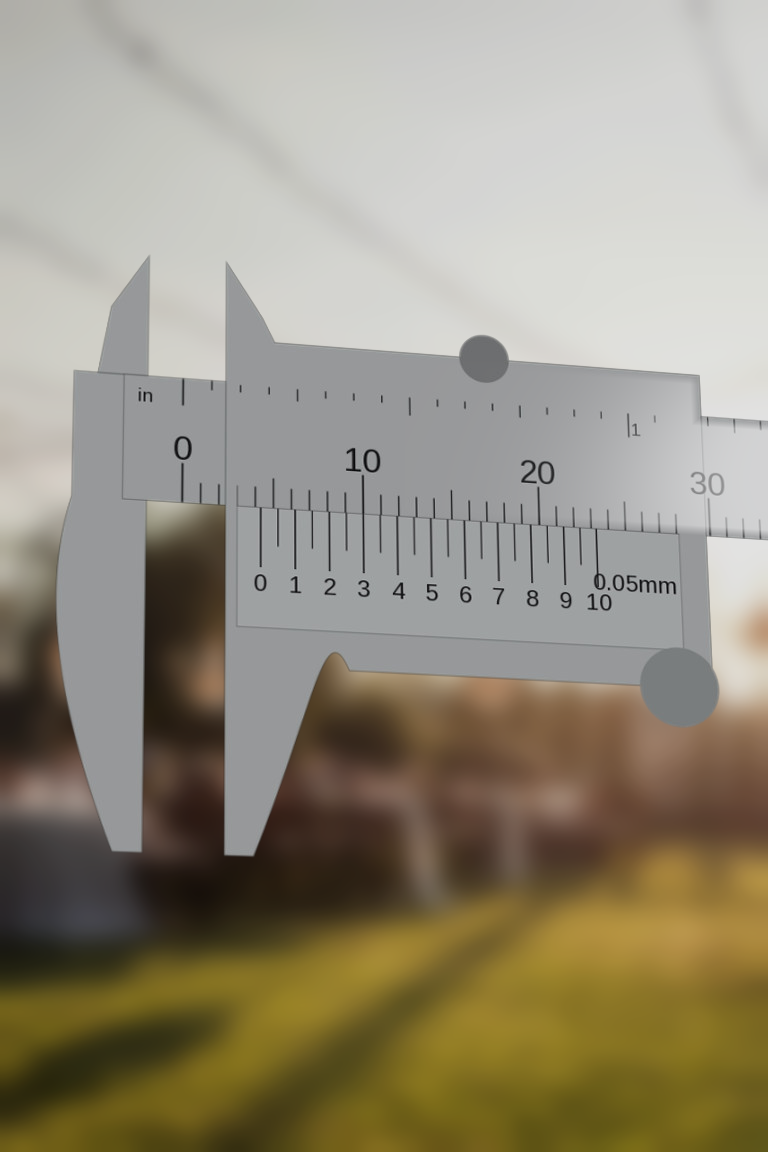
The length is 4.3,mm
